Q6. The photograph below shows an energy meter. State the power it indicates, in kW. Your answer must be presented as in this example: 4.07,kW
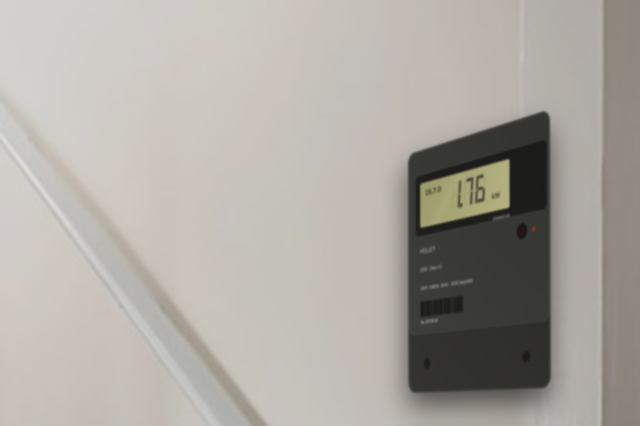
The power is 1.76,kW
